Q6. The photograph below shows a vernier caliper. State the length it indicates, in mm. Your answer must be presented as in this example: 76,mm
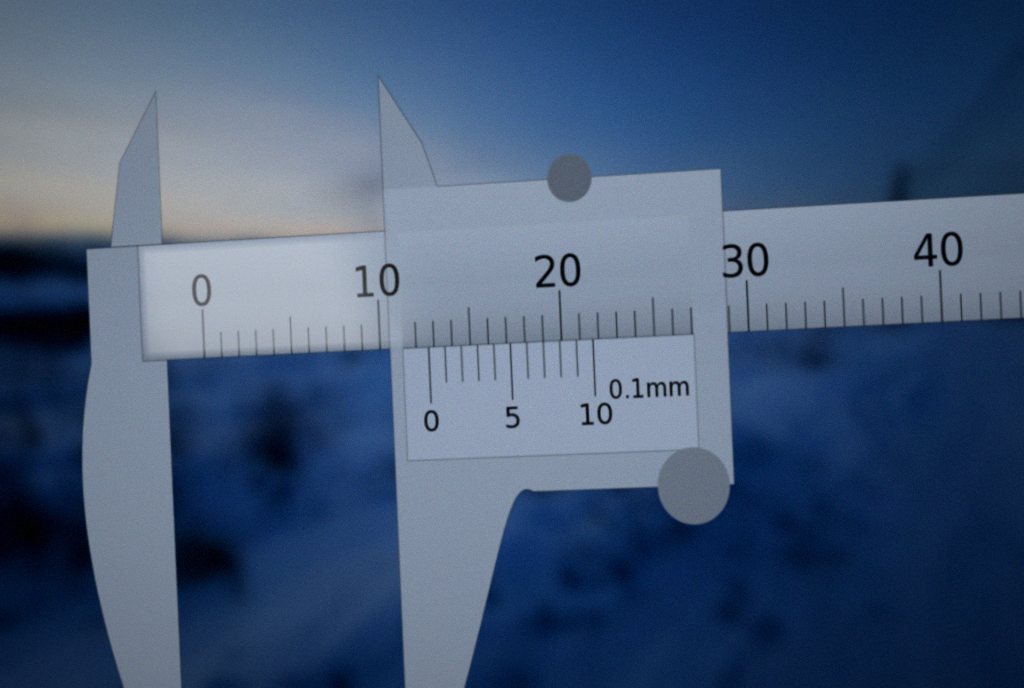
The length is 12.7,mm
